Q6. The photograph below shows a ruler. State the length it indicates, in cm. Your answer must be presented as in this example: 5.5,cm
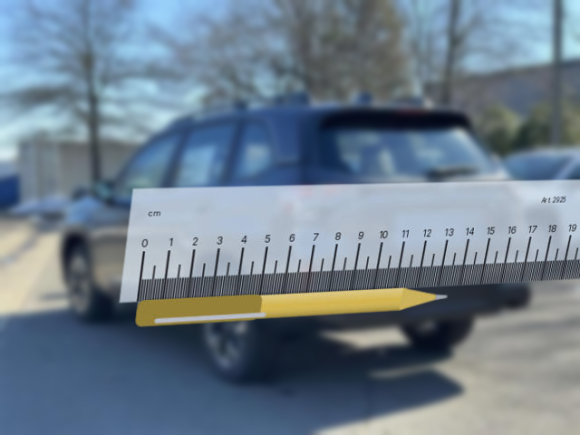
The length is 13.5,cm
